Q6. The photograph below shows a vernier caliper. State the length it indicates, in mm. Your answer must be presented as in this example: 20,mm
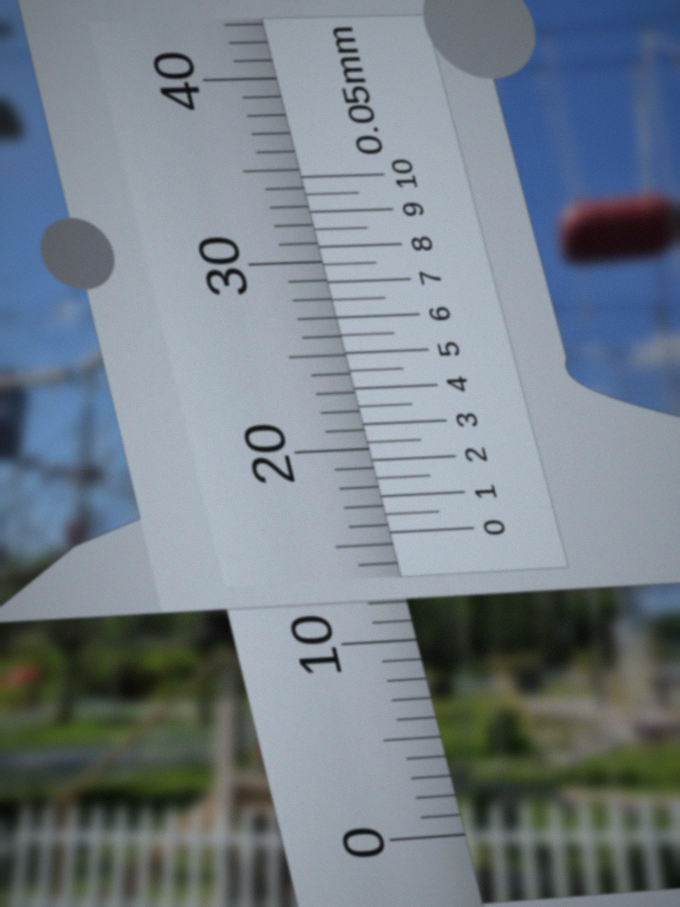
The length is 15.6,mm
